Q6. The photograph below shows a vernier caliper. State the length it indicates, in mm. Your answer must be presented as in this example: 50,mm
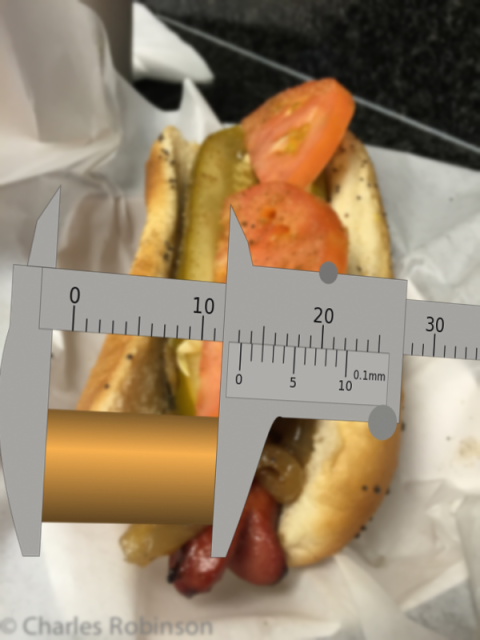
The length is 13.2,mm
